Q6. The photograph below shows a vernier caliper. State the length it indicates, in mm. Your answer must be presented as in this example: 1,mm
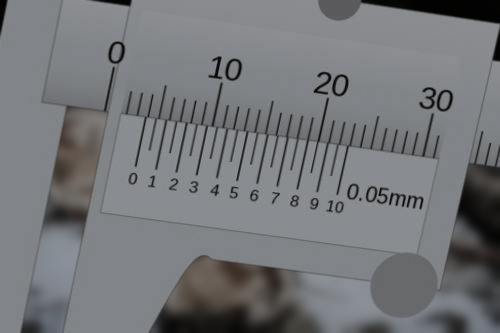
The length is 3.8,mm
